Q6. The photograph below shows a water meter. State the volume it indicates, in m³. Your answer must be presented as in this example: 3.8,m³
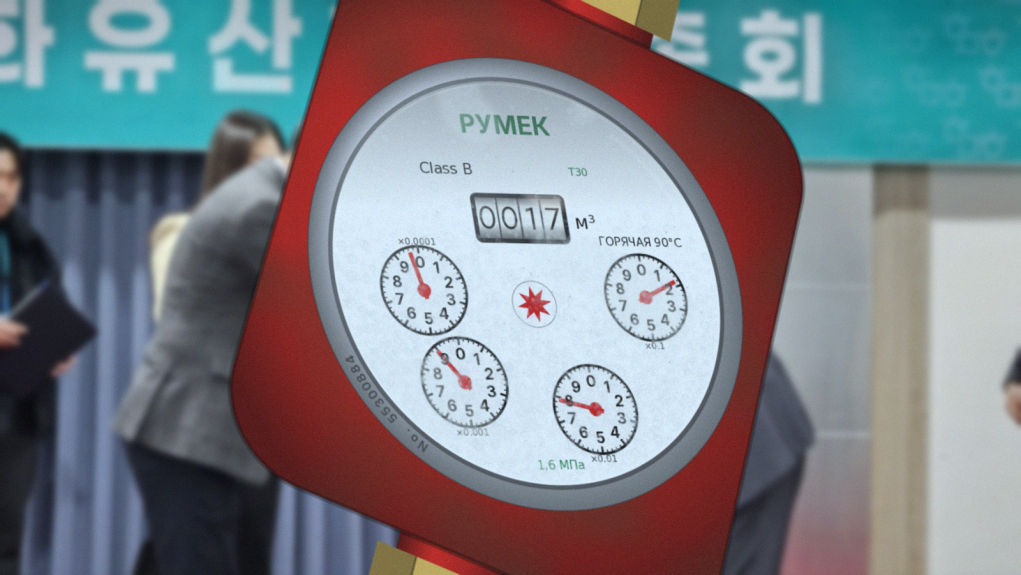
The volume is 17.1789,m³
